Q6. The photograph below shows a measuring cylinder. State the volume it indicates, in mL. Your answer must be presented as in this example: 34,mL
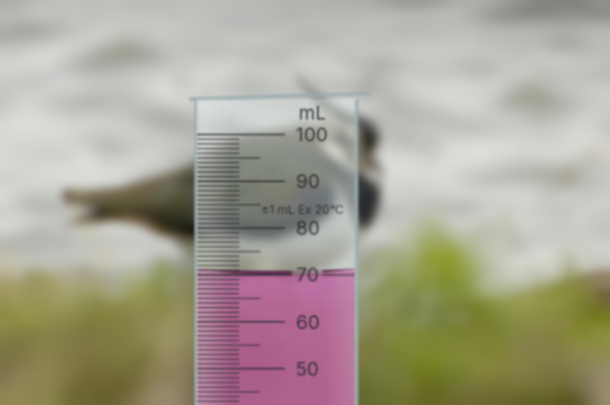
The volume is 70,mL
